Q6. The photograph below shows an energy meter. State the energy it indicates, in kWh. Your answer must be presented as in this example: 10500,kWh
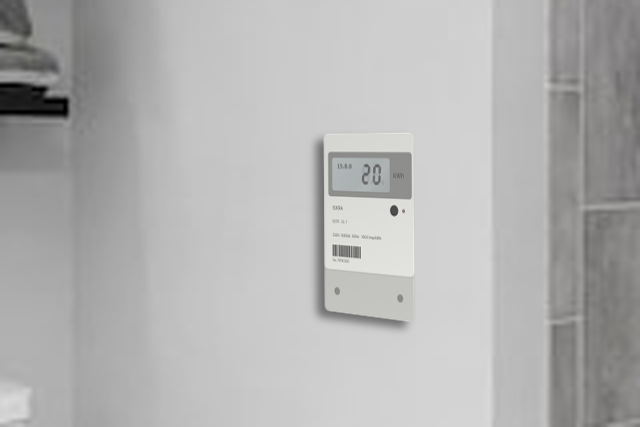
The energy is 20,kWh
